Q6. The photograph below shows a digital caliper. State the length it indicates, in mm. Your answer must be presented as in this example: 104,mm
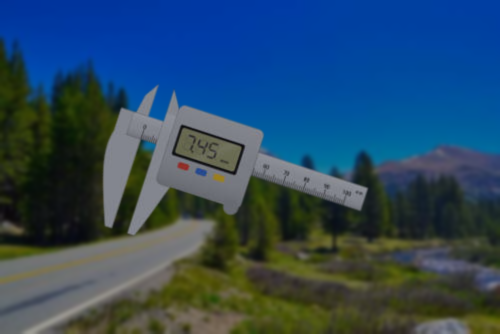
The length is 7.45,mm
